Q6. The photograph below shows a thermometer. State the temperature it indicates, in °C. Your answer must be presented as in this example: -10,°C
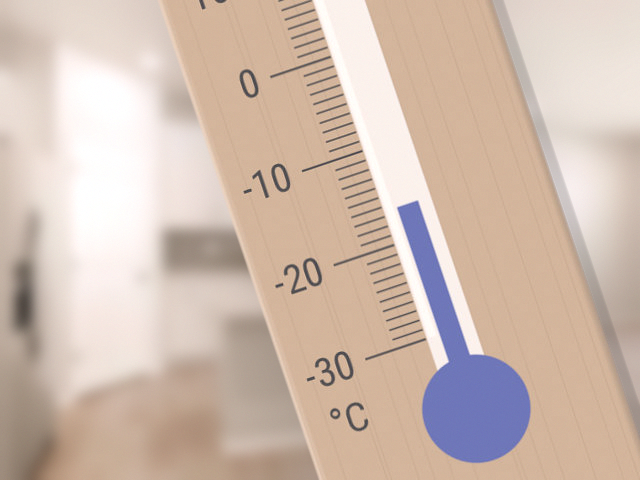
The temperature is -16.5,°C
